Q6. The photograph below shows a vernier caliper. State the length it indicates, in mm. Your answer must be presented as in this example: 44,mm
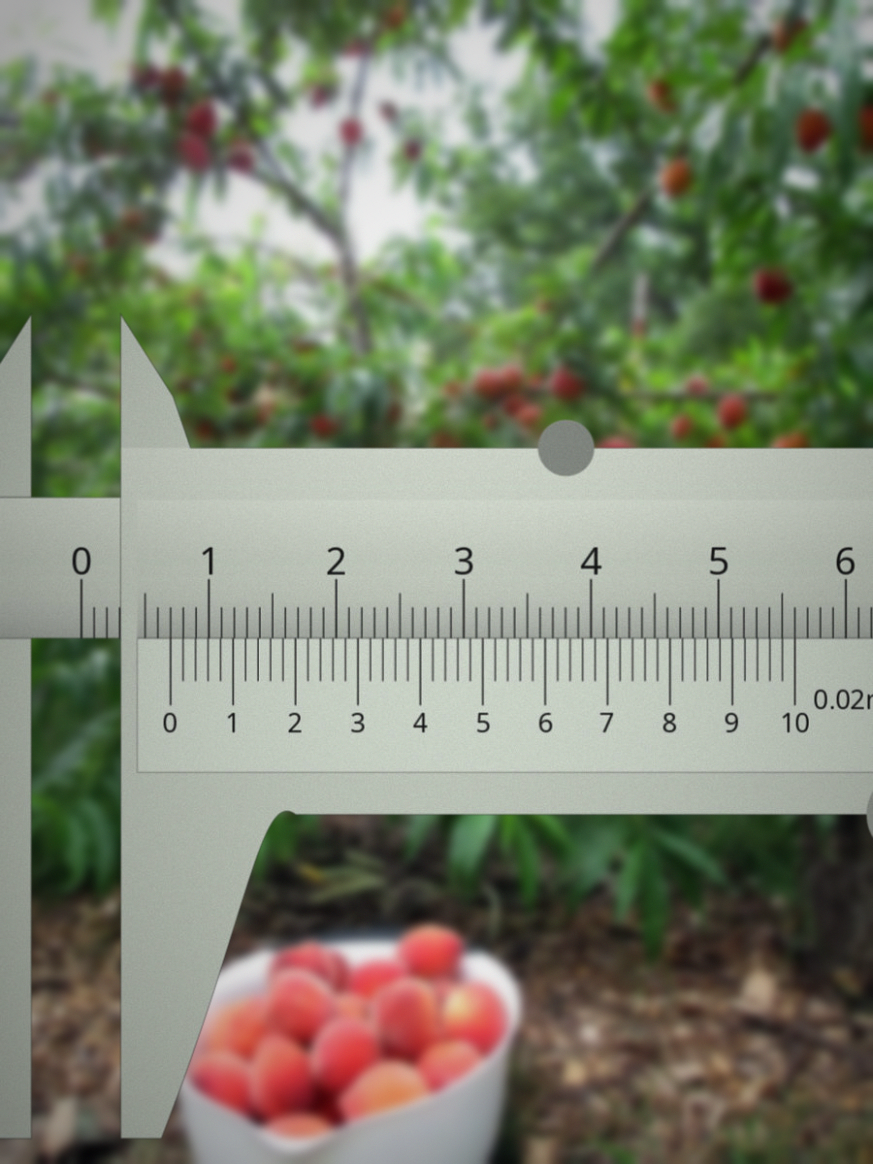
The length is 7.0,mm
